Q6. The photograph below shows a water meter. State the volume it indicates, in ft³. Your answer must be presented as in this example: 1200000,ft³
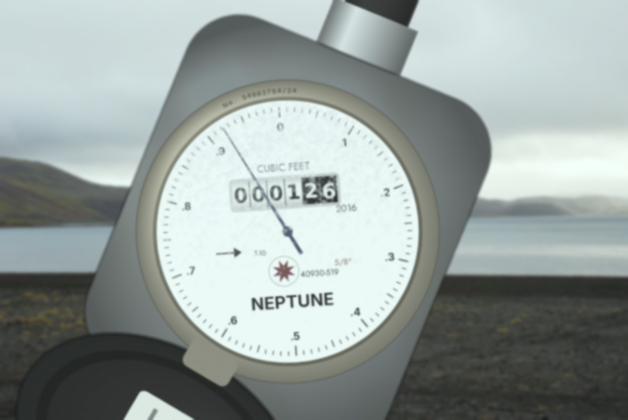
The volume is 125.92,ft³
